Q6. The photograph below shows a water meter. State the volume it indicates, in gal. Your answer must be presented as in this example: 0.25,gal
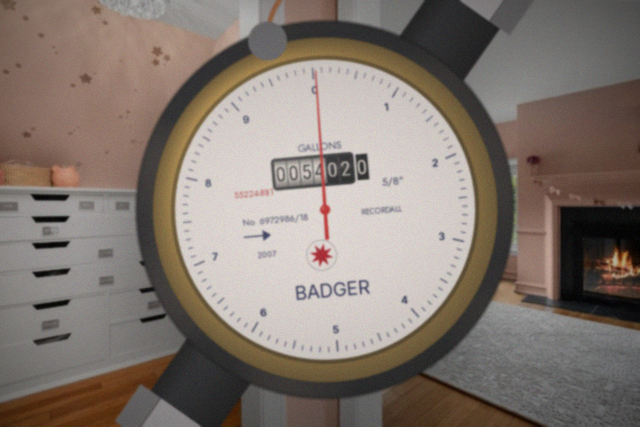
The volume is 54020.0,gal
